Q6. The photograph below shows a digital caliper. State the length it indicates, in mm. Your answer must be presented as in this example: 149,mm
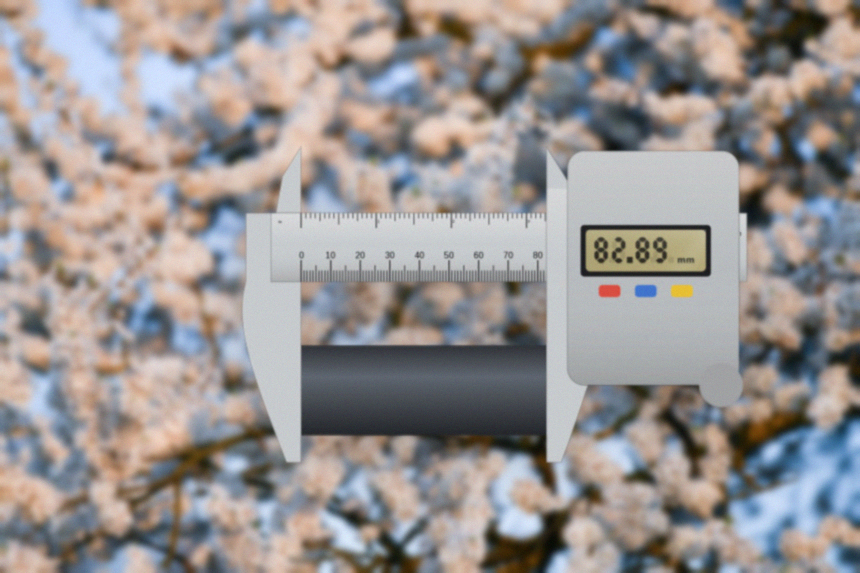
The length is 82.89,mm
